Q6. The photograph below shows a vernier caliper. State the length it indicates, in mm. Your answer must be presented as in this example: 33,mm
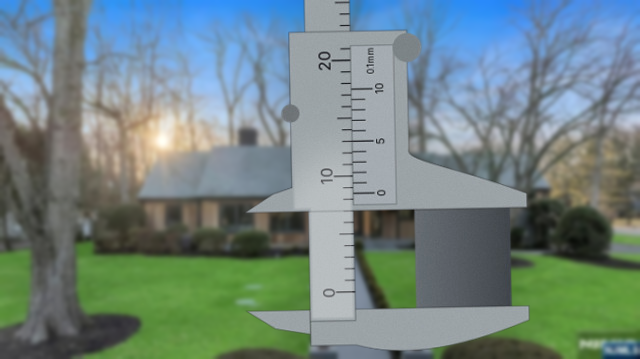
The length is 8.5,mm
